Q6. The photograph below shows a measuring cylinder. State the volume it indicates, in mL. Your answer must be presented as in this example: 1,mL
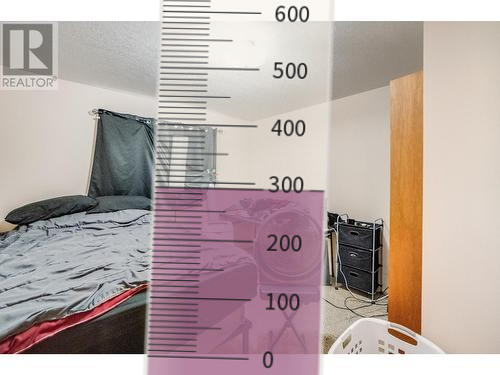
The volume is 290,mL
